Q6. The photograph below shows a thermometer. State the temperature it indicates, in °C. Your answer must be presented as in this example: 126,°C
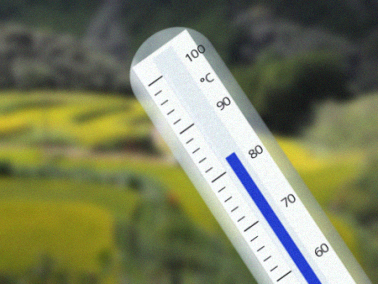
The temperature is 82,°C
